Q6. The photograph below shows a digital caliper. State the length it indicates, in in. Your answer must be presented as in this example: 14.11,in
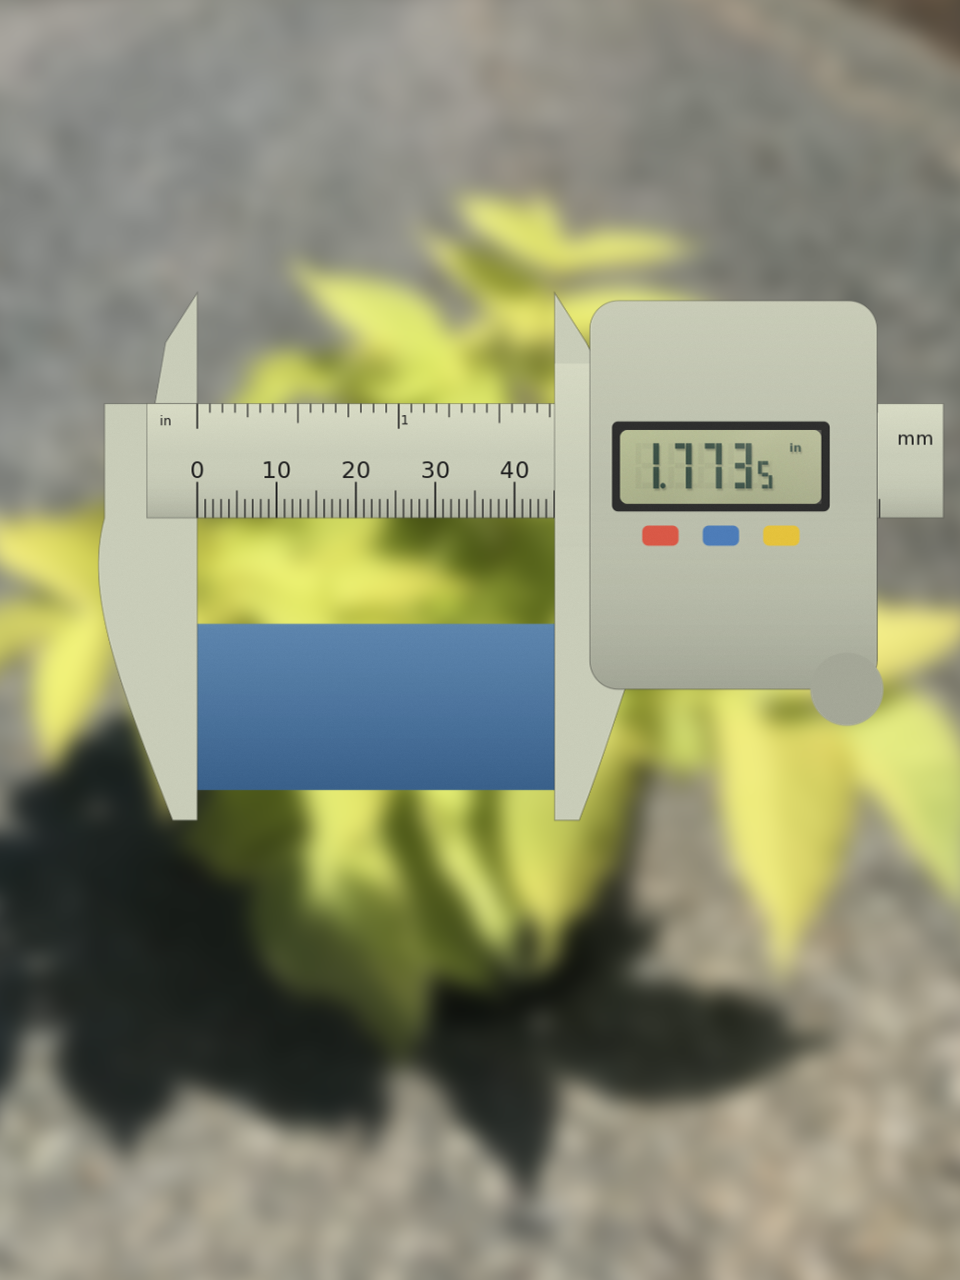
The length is 1.7735,in
